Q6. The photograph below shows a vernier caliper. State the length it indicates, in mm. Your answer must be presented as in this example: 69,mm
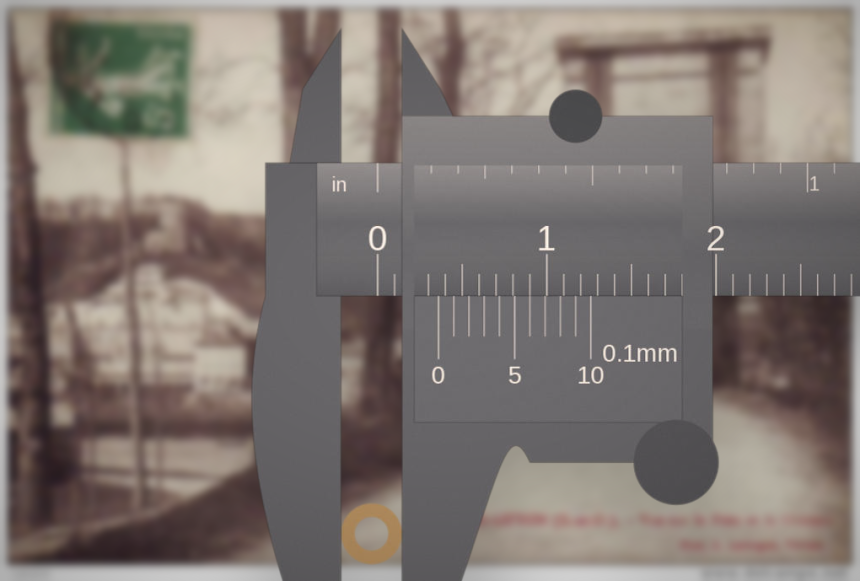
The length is 3.6,mm
